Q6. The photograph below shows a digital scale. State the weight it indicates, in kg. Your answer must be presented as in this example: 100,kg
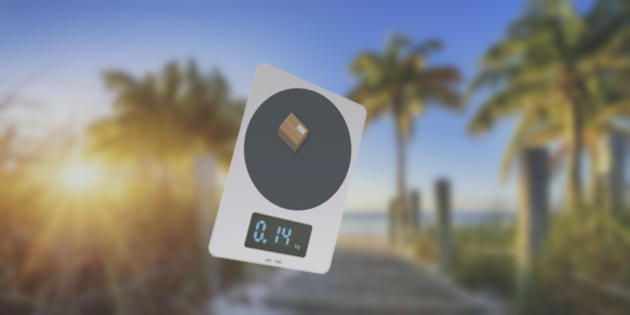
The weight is 0.14,kg
